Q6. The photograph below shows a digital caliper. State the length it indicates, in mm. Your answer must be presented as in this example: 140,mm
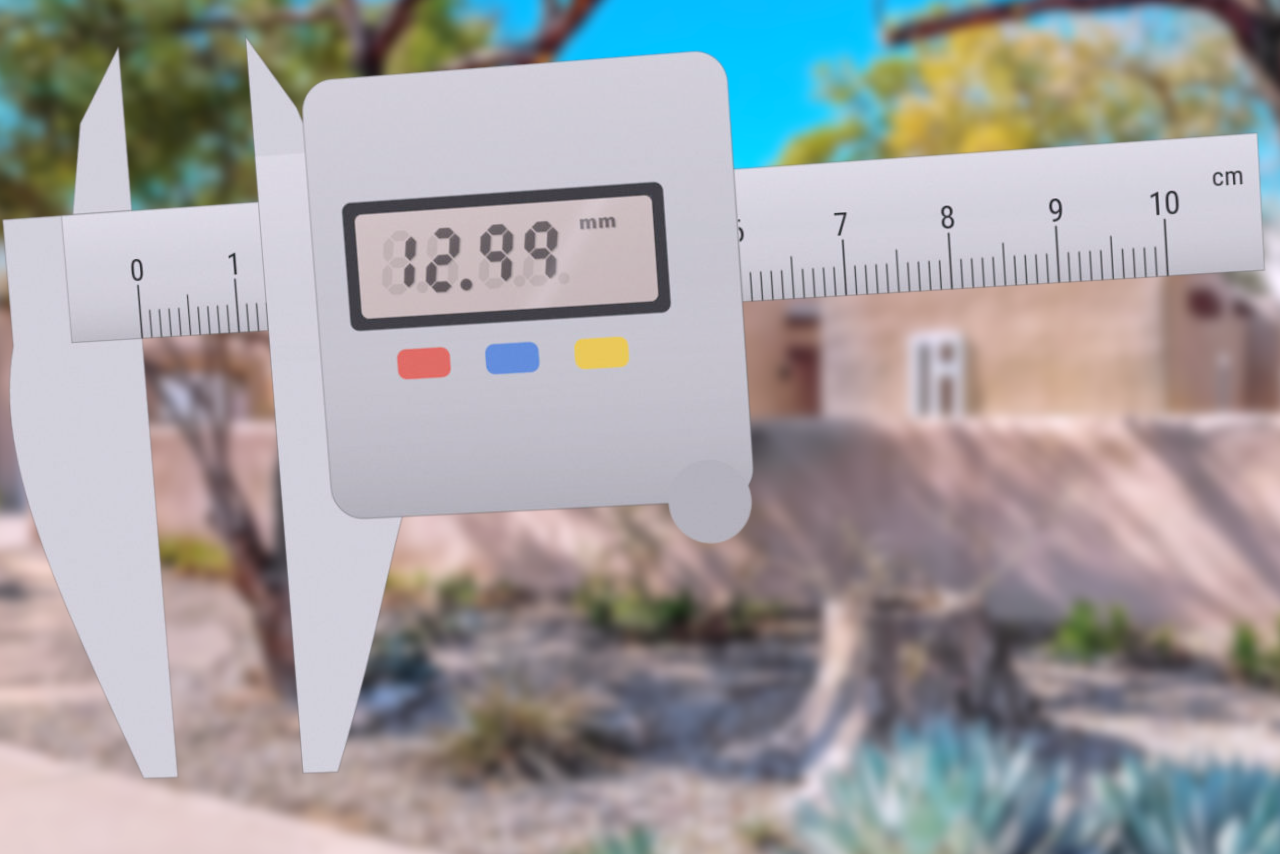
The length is 12.99,mm
